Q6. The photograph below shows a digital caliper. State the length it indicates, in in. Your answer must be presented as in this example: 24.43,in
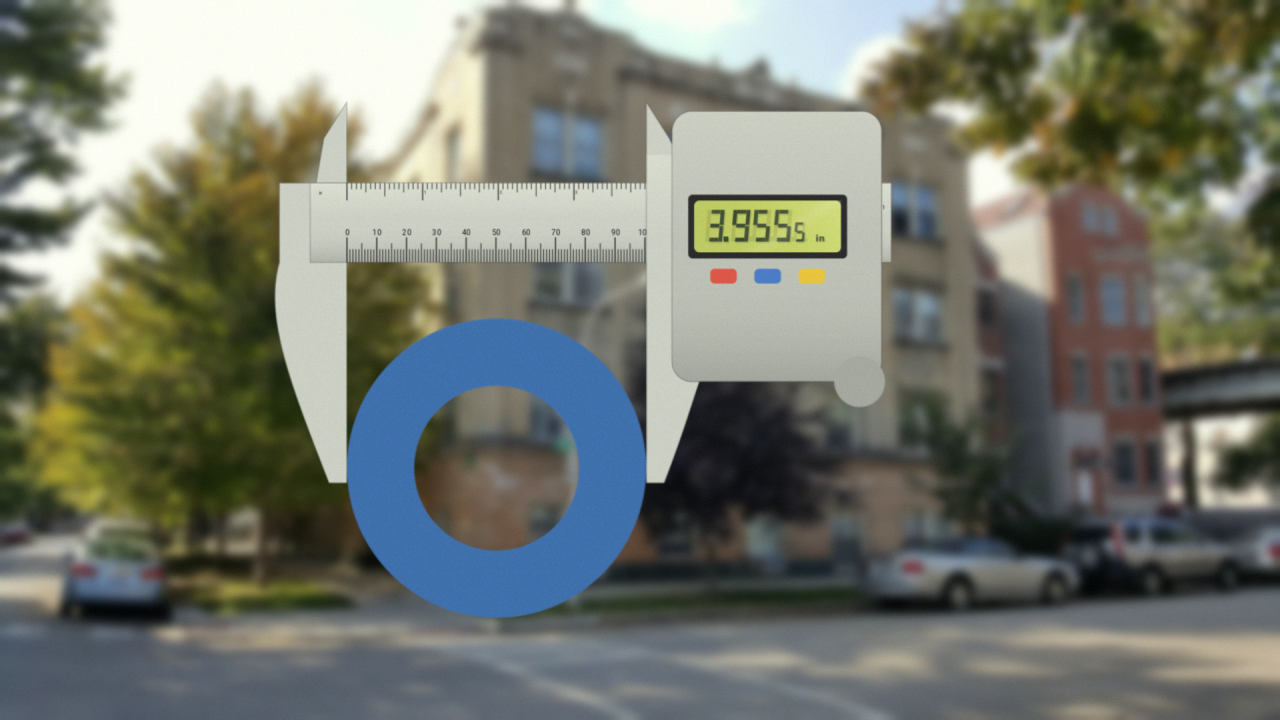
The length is 3.9555,in
